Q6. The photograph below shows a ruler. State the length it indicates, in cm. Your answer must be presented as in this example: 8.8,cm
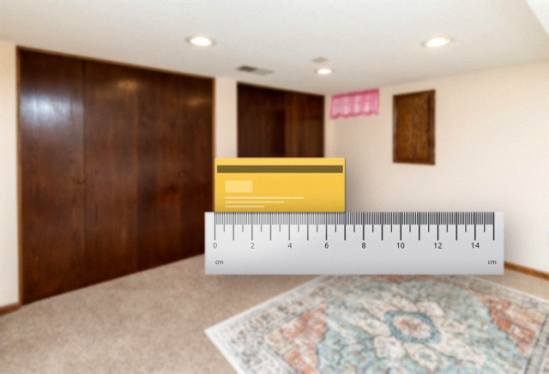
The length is 7,cm
